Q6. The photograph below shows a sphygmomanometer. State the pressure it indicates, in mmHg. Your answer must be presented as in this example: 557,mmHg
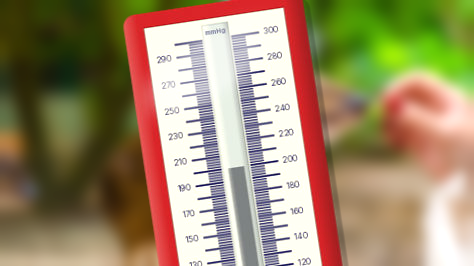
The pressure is 200,mmHg
